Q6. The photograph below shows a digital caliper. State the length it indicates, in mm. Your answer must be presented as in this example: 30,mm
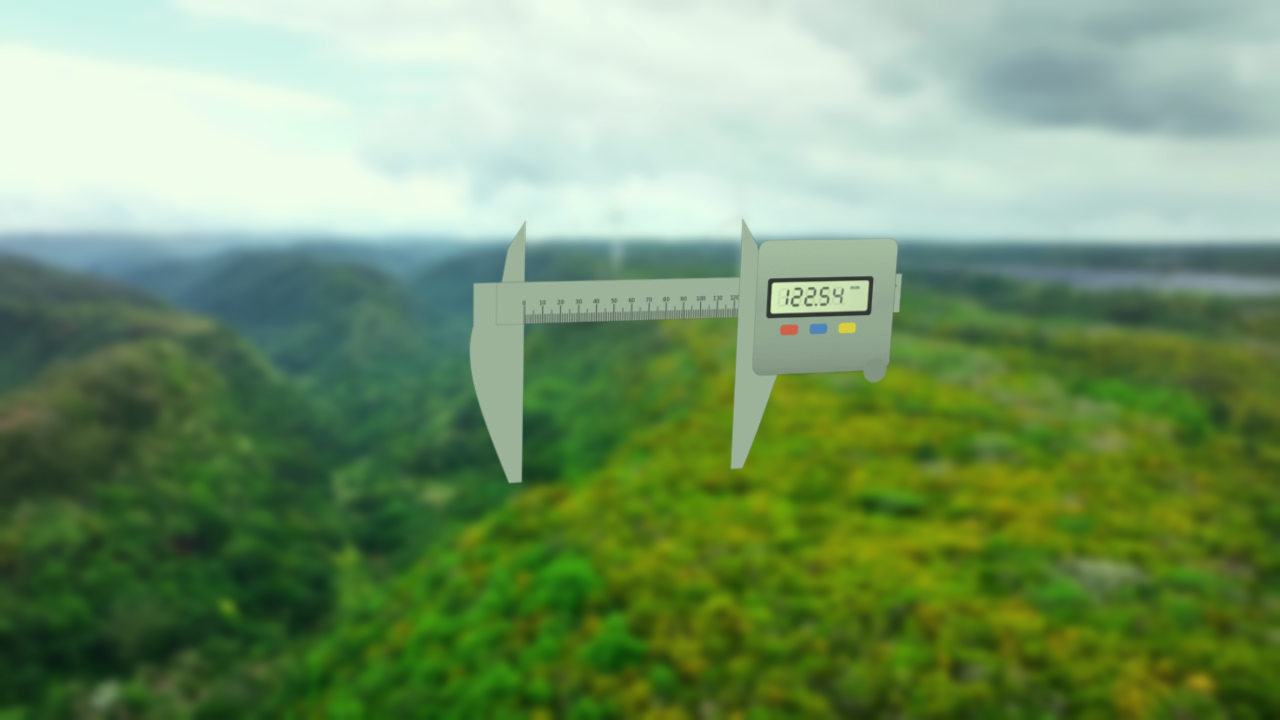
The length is 122.54,mm
